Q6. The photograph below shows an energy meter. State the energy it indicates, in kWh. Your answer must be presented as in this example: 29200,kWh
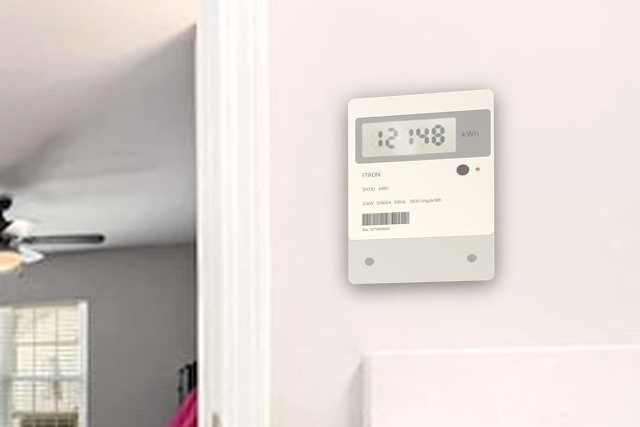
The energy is 12148,kWh
